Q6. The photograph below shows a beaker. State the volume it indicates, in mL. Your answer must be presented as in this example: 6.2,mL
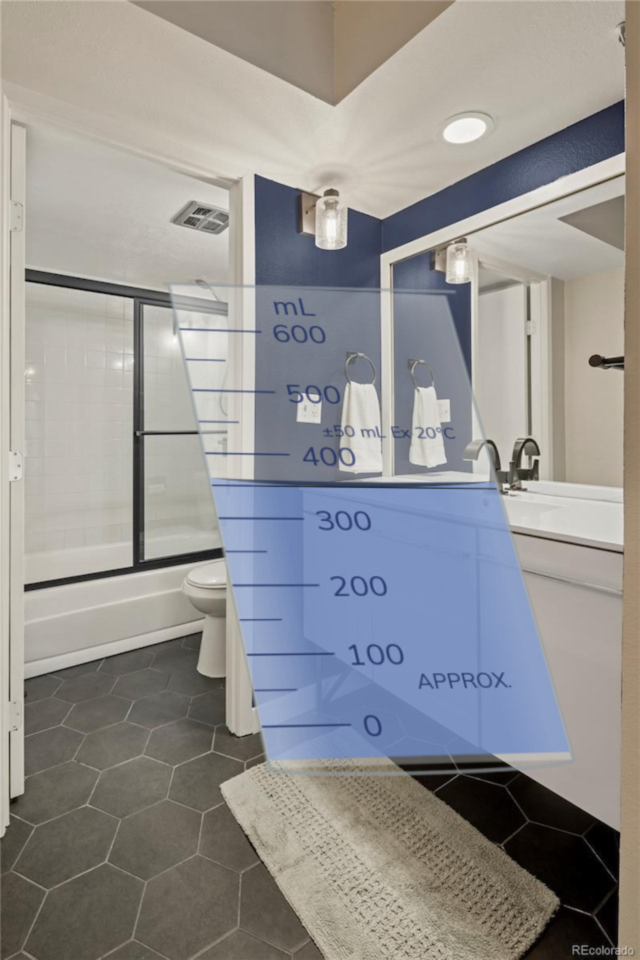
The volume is 350,mL
